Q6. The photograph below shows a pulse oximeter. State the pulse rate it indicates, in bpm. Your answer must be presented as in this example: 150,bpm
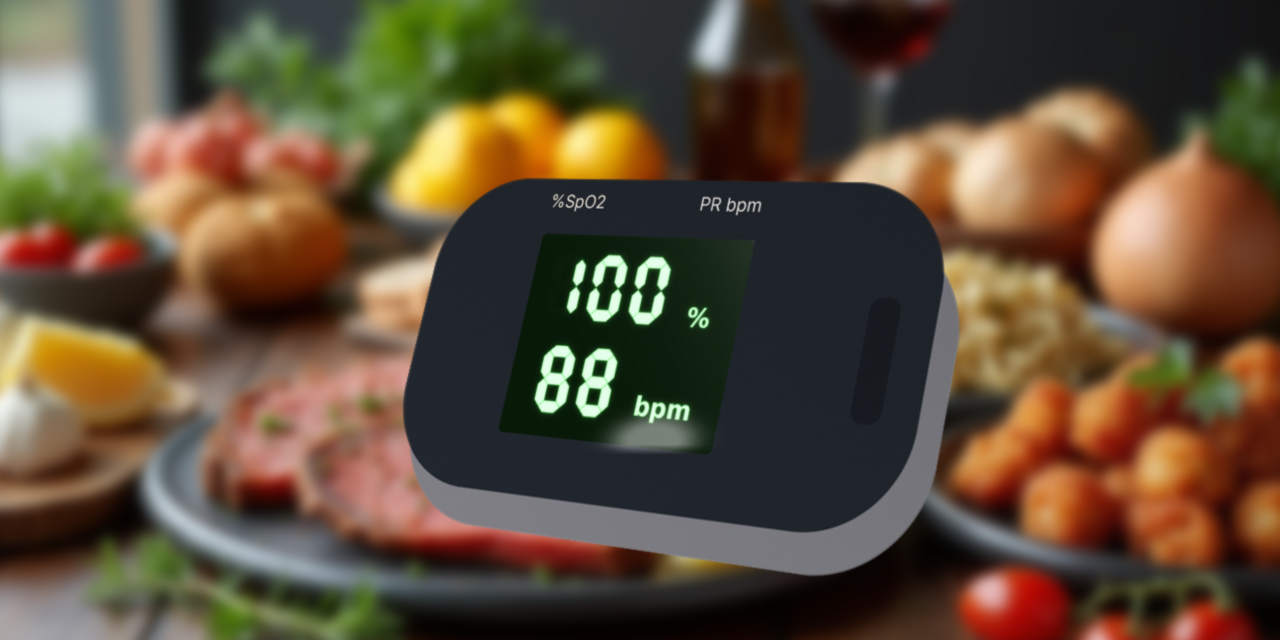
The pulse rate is 88,bpm
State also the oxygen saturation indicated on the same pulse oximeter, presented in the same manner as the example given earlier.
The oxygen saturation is 100,%
